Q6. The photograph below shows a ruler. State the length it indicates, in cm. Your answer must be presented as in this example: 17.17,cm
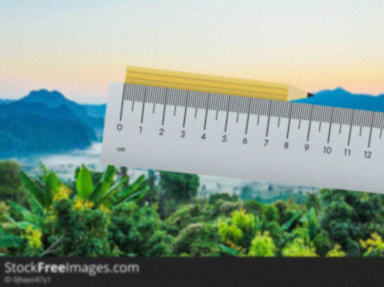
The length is 9,cm
